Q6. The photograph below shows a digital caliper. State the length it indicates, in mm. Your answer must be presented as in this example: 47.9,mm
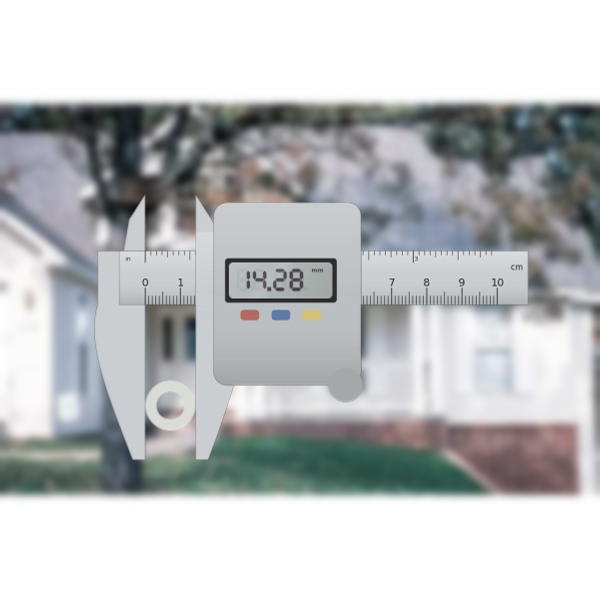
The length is 14.28,mm
